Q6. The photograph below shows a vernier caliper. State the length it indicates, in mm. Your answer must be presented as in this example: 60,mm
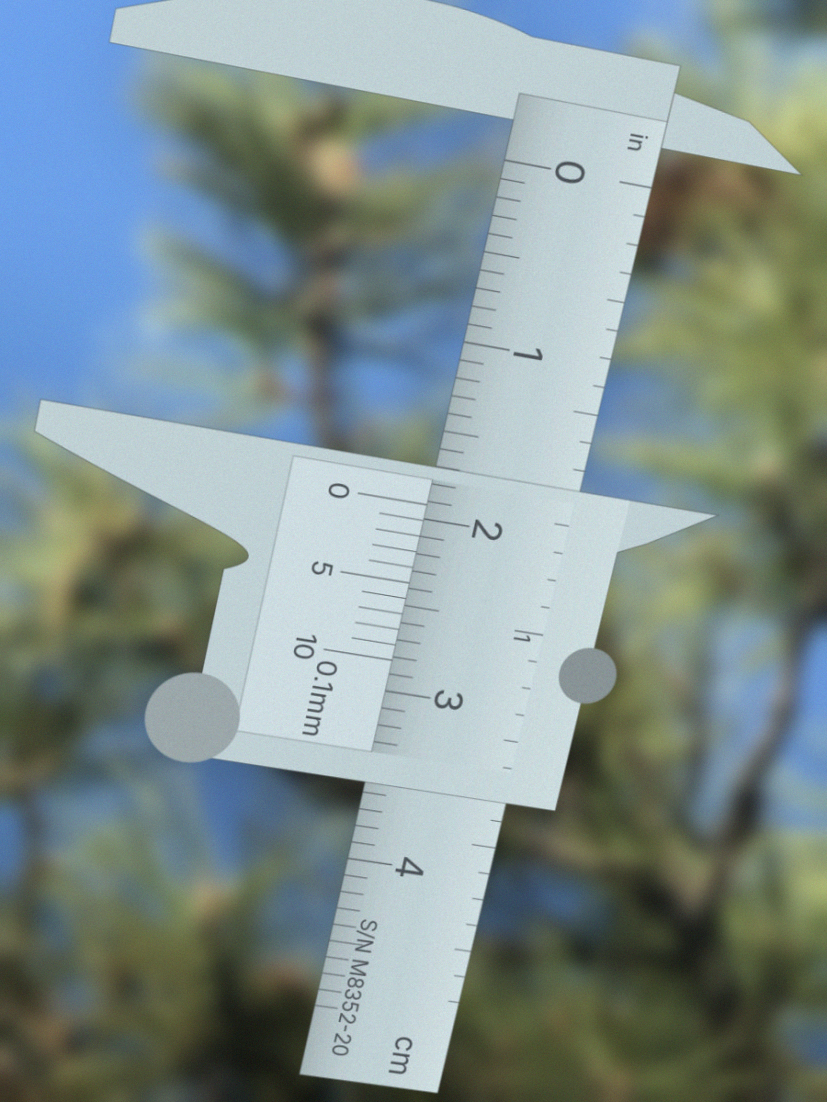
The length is 19.2,mm
